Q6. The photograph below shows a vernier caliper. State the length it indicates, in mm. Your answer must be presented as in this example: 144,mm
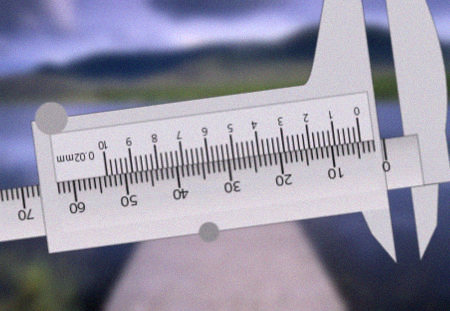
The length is 4.5,mm
